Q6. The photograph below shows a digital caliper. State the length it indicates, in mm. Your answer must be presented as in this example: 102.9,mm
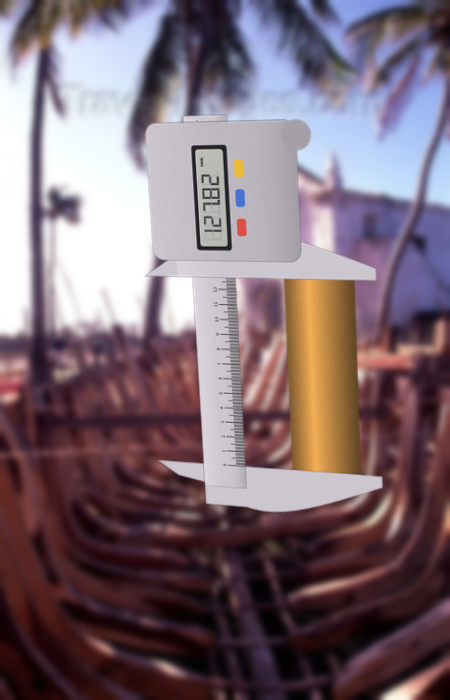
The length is 127.82,mm
